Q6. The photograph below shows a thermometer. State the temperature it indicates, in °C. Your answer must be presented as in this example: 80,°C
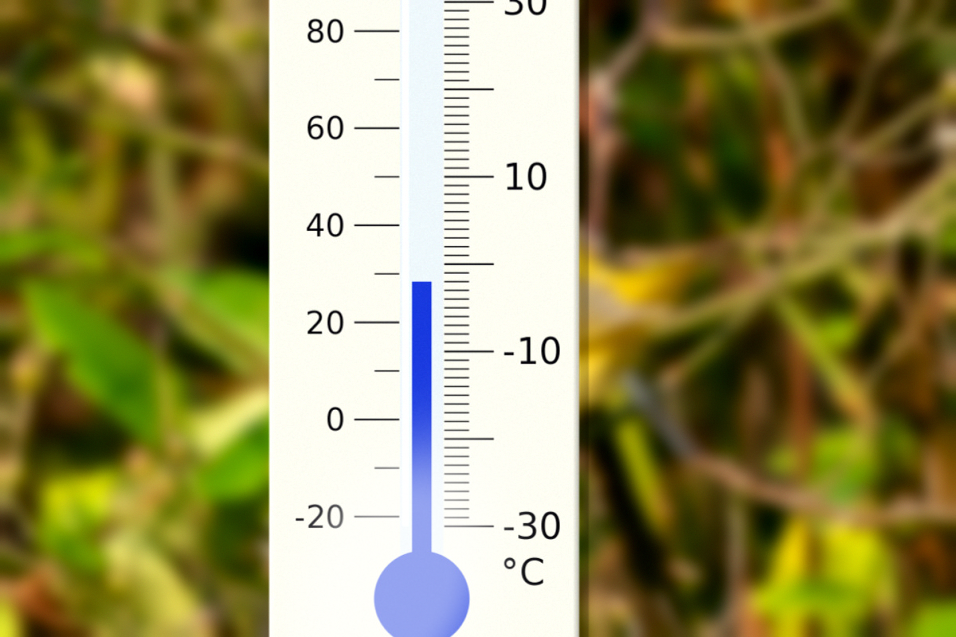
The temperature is -2,°C
